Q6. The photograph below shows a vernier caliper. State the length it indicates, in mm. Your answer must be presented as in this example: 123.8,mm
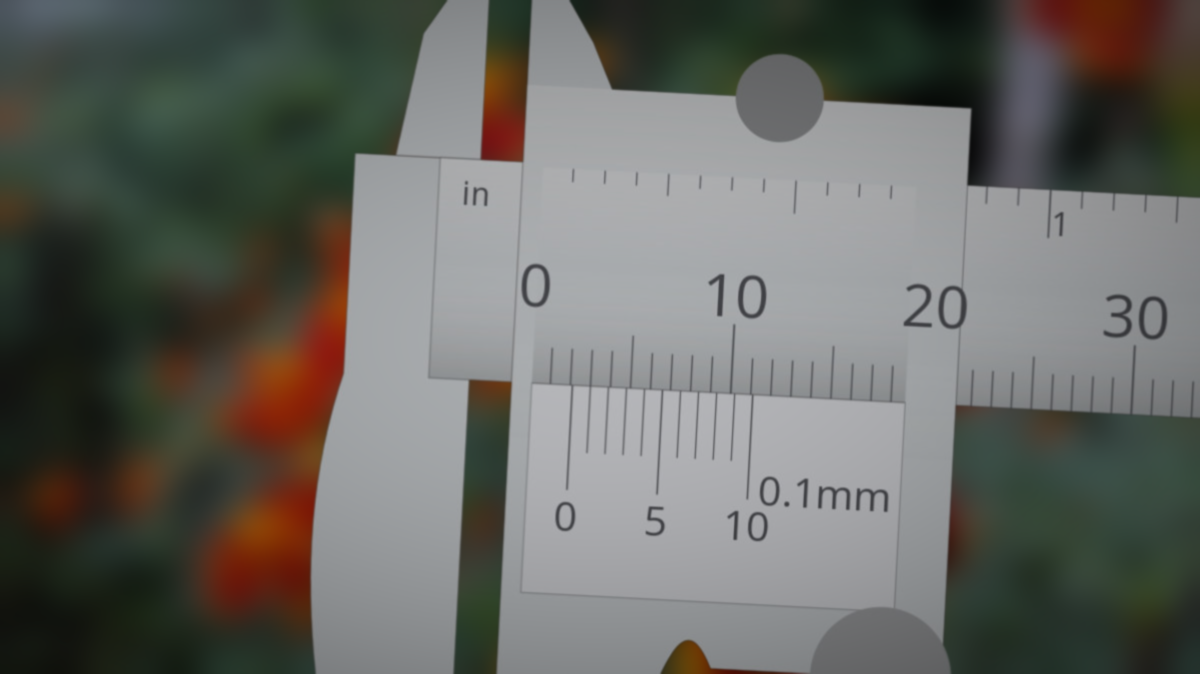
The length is 2.1,mm
